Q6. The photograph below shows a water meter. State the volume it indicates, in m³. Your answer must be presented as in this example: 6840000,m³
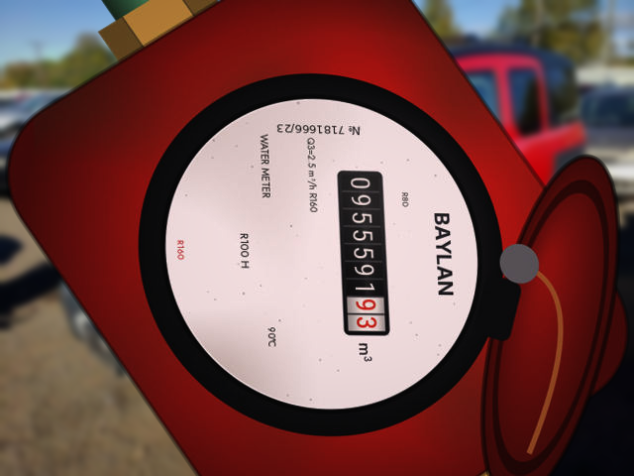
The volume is 955591.93,m³
